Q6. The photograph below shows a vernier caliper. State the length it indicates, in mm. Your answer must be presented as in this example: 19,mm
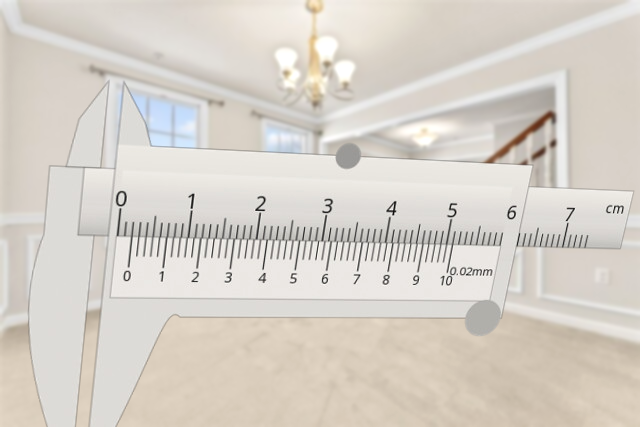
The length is 2.0,mm
